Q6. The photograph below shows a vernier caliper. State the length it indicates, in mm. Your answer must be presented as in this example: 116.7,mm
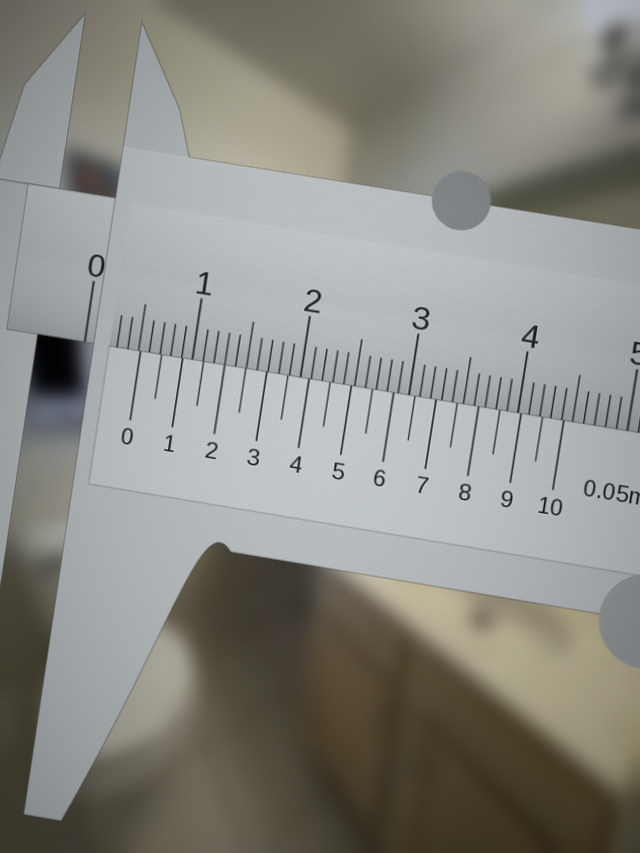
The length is 5.2,mm
